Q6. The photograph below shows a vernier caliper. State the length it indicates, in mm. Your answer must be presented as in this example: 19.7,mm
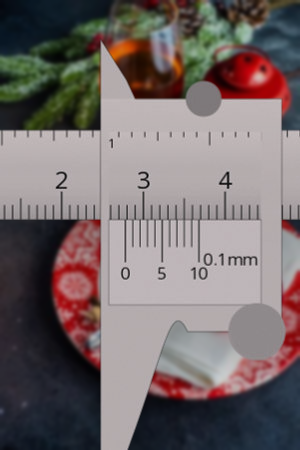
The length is 27.8,mm
